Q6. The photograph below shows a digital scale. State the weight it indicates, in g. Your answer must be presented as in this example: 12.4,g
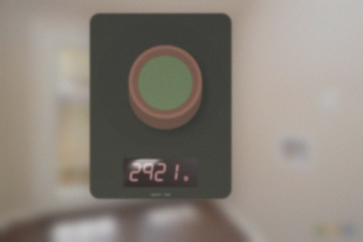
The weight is 2921,g
